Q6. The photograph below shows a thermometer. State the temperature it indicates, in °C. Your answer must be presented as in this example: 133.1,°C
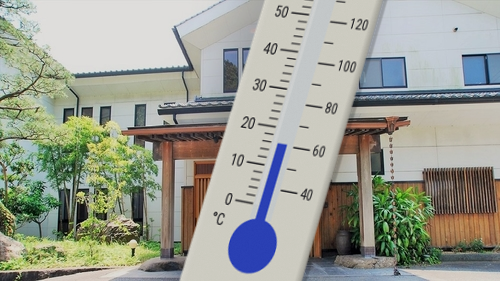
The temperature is 16,°C
